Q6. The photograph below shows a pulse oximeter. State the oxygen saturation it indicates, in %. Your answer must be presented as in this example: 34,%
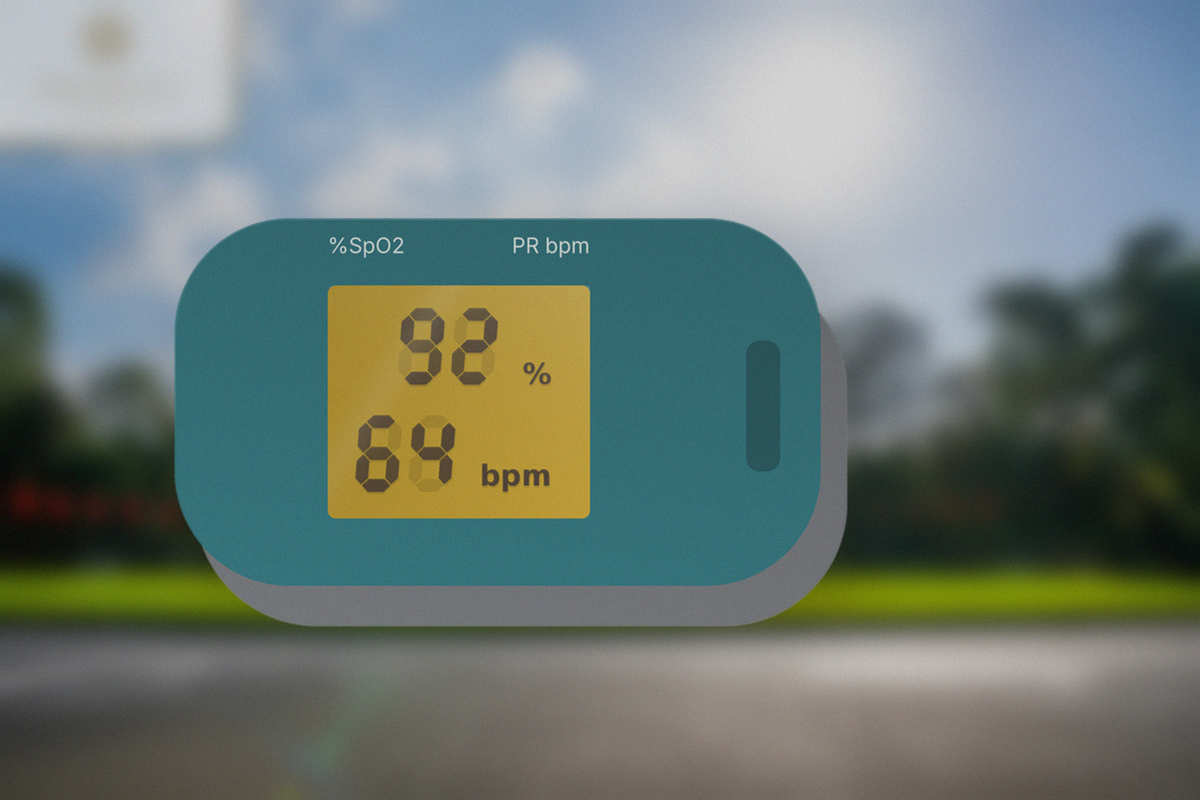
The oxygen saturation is 92,%
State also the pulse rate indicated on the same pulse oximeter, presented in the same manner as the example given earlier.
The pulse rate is 64,bpm
